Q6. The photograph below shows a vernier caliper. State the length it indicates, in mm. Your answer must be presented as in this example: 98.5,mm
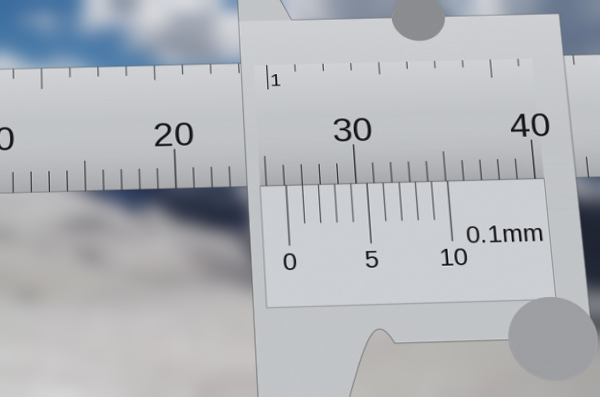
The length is 26.1,mm
